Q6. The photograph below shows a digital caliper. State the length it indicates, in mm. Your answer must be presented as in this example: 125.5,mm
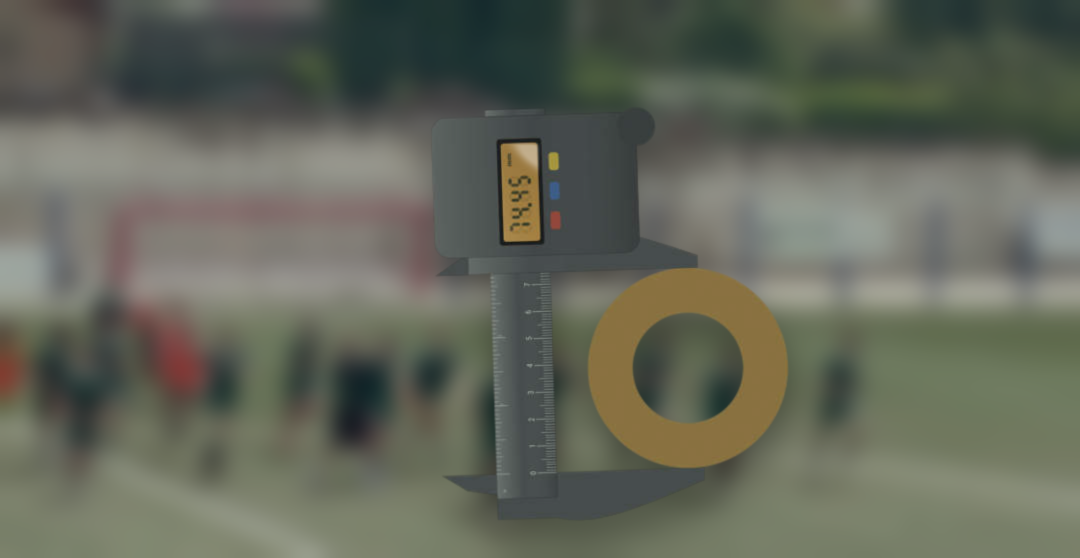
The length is 74.45,mm
